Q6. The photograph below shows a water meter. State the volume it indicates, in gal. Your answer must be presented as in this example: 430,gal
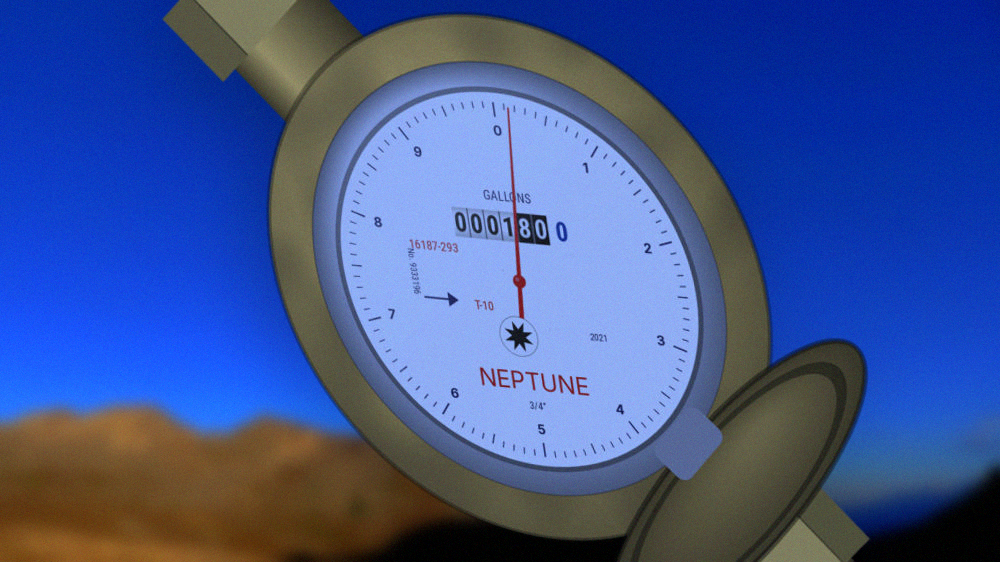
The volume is 1800.1,gal
